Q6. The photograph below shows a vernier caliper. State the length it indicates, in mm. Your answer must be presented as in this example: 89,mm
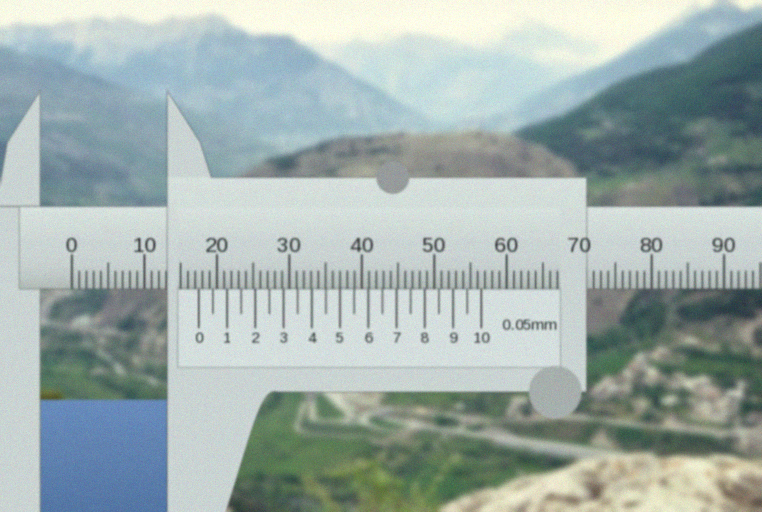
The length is 17.5,mm
